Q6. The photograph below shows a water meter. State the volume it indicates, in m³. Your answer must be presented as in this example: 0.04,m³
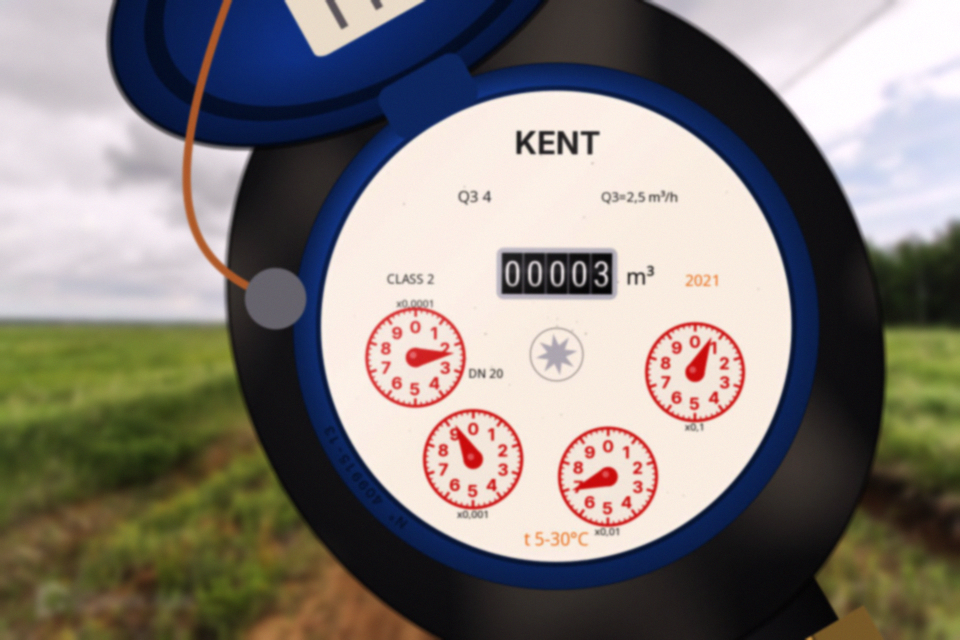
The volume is 3.0692,m³
